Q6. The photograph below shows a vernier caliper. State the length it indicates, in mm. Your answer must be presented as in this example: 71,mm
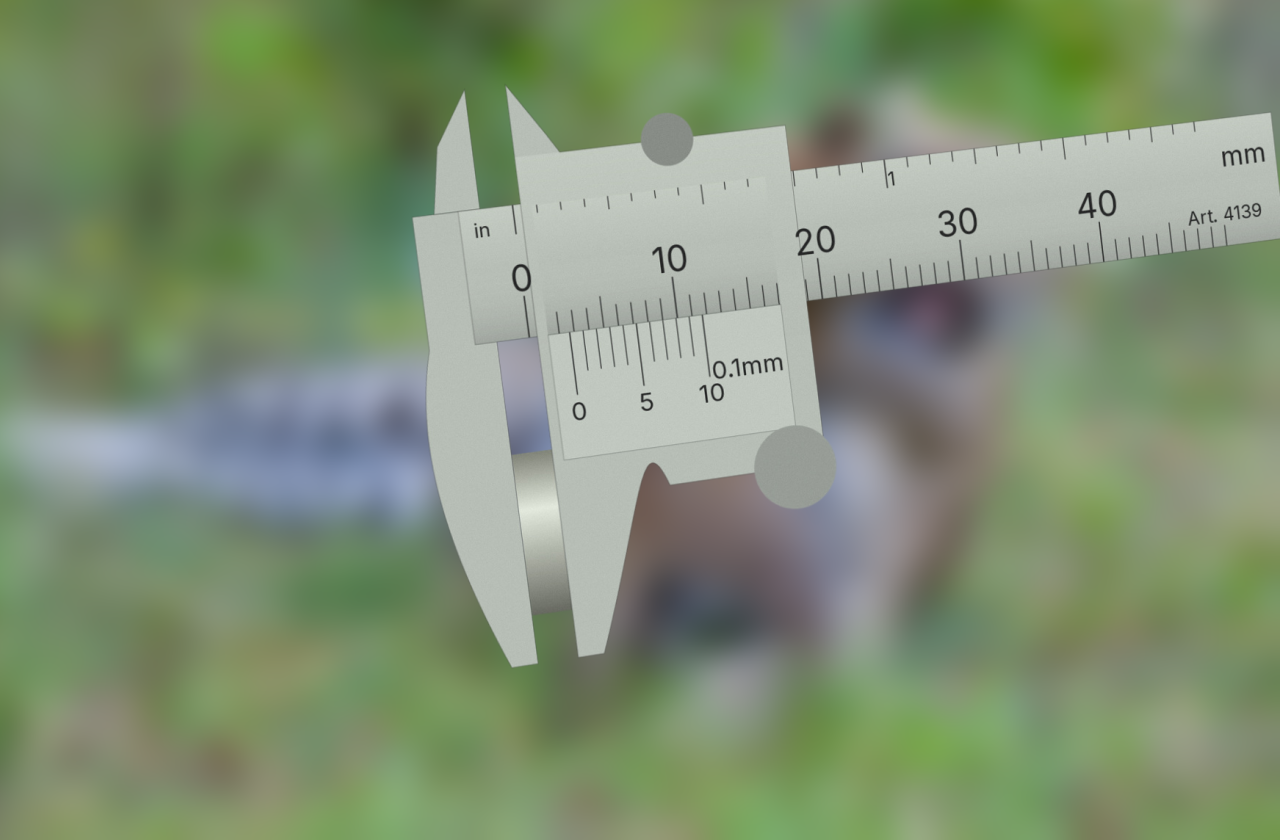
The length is 2.7,mm
